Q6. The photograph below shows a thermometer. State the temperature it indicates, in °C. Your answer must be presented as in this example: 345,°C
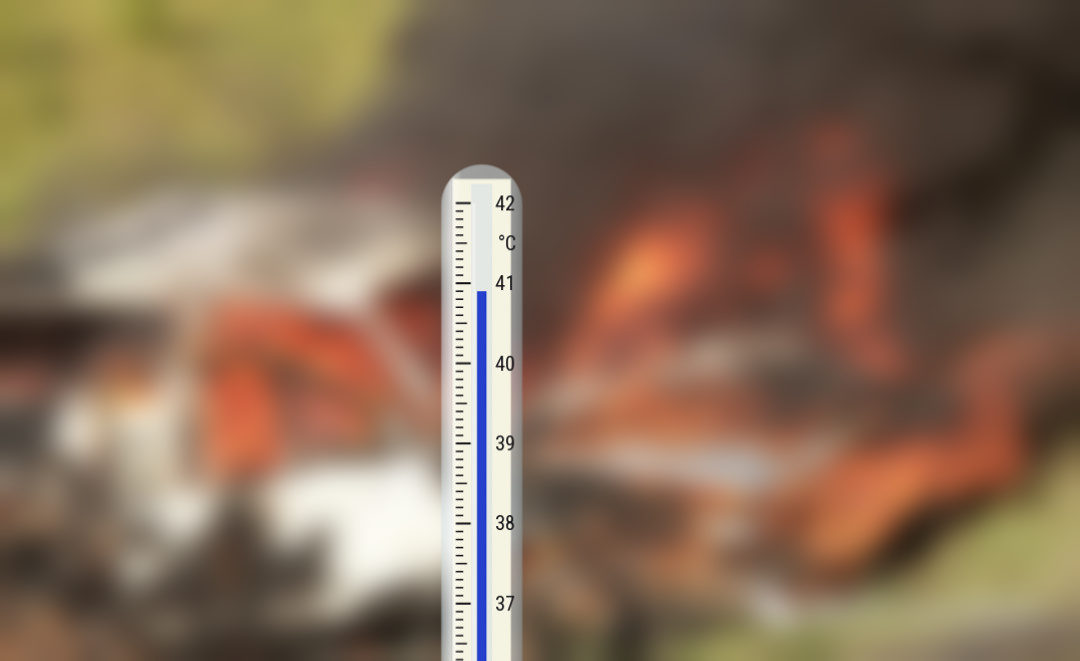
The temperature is 40.9,°C
